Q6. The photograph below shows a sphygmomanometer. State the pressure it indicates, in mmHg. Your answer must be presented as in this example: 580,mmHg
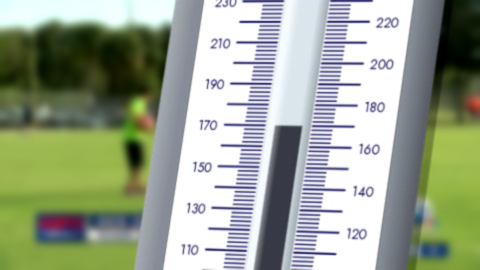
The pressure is 170,mmHg
